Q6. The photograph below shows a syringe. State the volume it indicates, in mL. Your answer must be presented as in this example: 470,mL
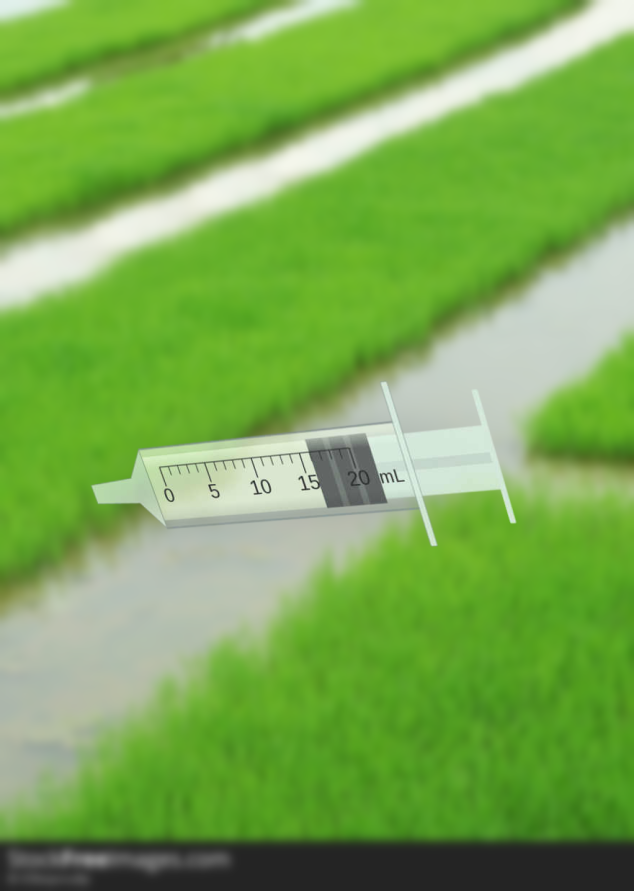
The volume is 16,mL
